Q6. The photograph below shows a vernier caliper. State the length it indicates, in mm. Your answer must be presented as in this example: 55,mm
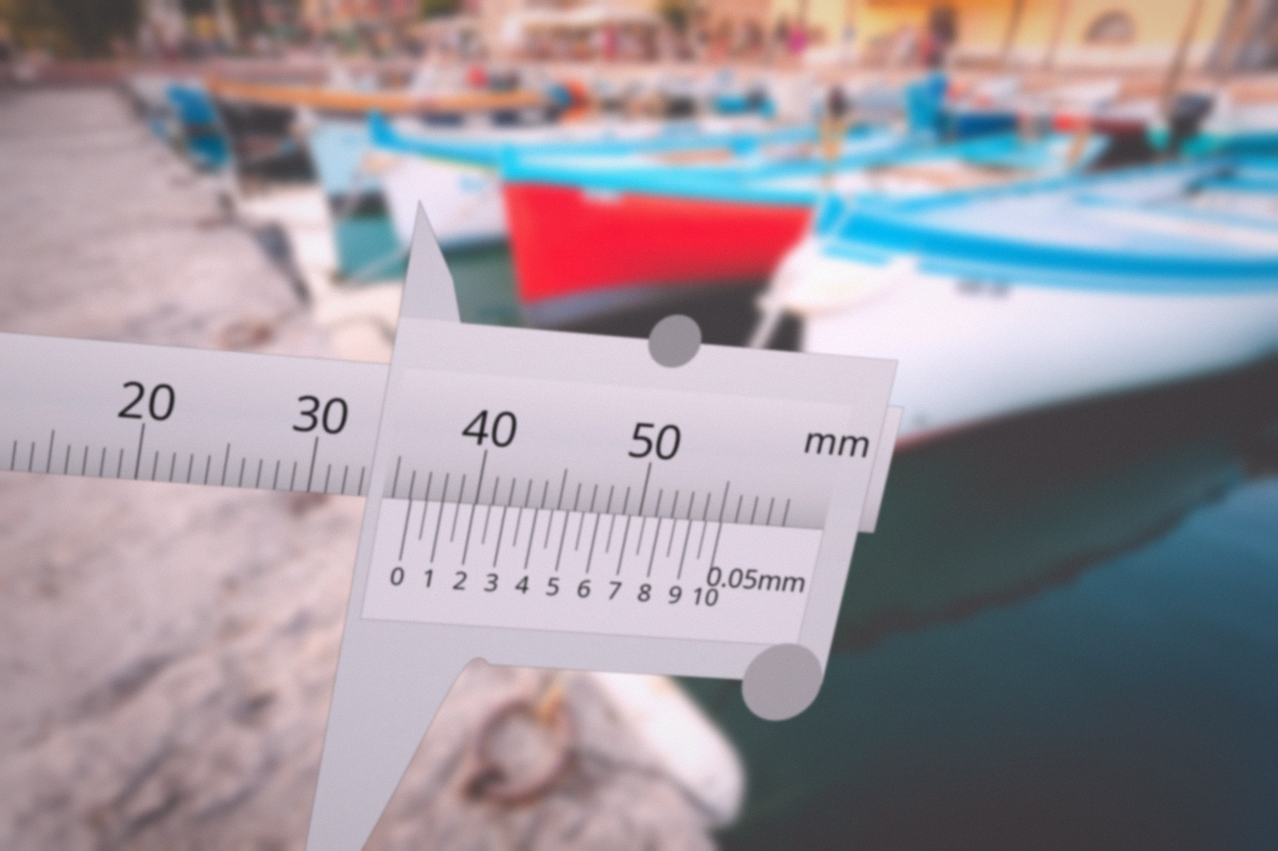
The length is 36.1,mm
